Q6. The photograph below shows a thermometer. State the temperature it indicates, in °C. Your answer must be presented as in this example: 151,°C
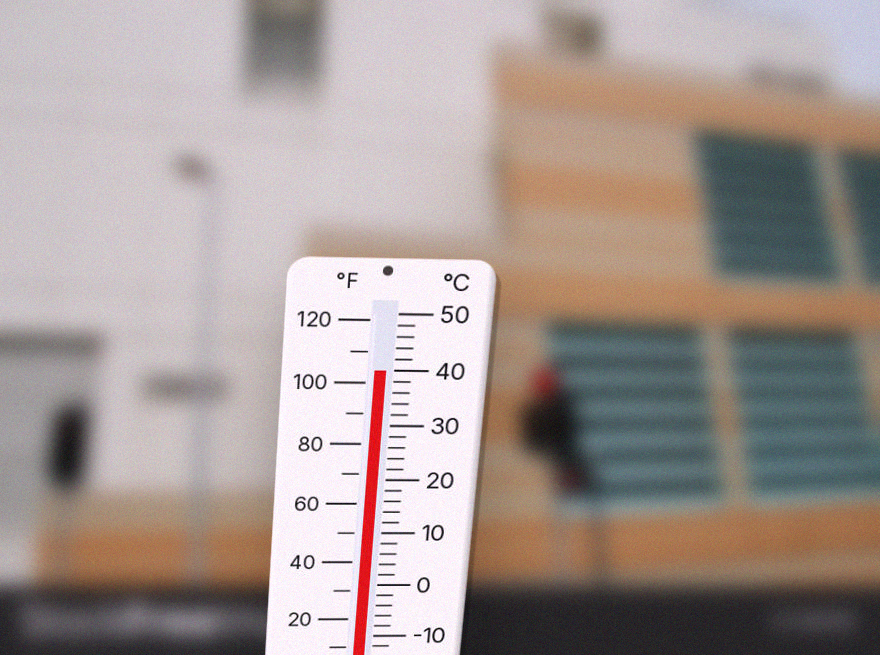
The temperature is 40,°C
